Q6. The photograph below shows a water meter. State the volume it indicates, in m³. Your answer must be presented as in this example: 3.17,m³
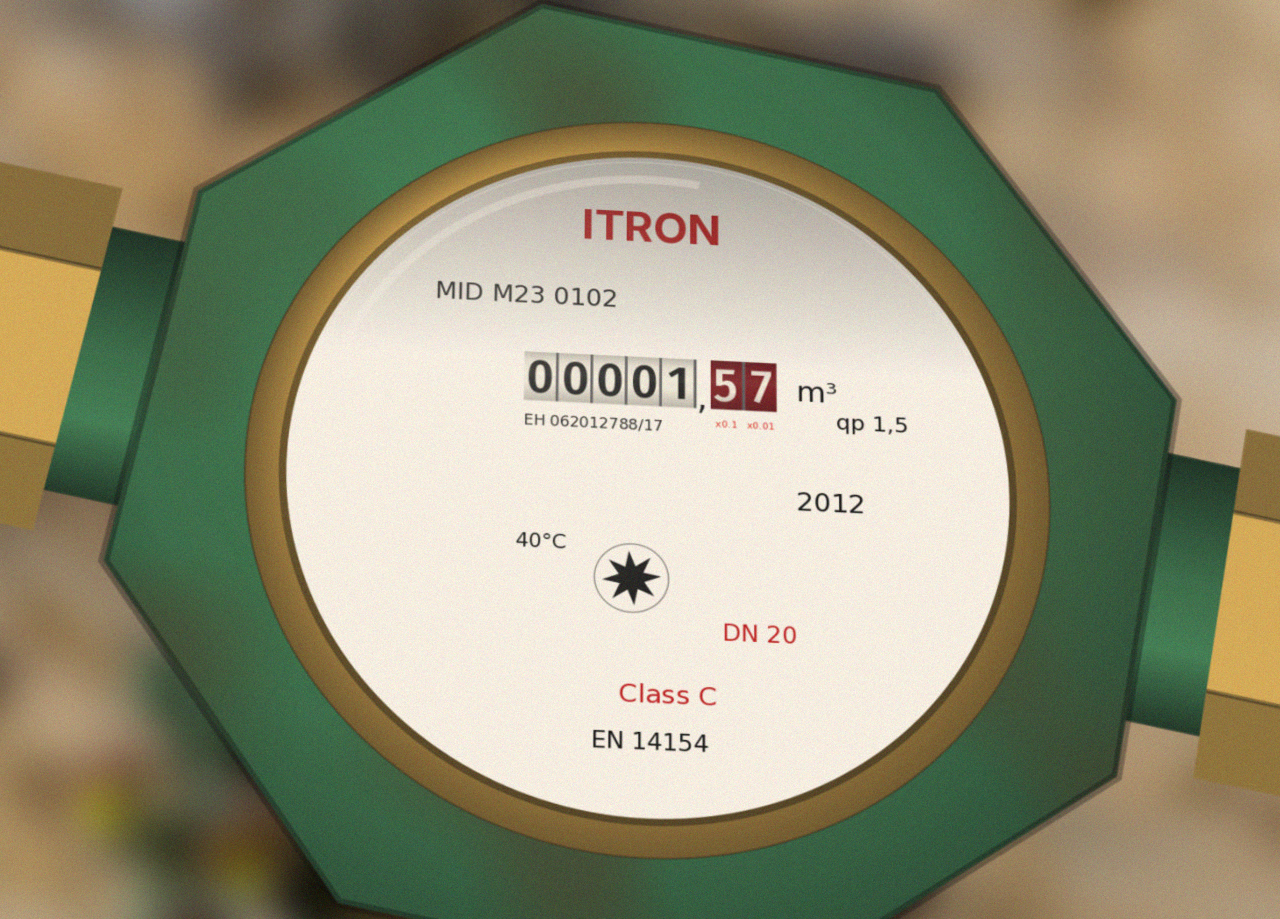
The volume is 1.57,m³
